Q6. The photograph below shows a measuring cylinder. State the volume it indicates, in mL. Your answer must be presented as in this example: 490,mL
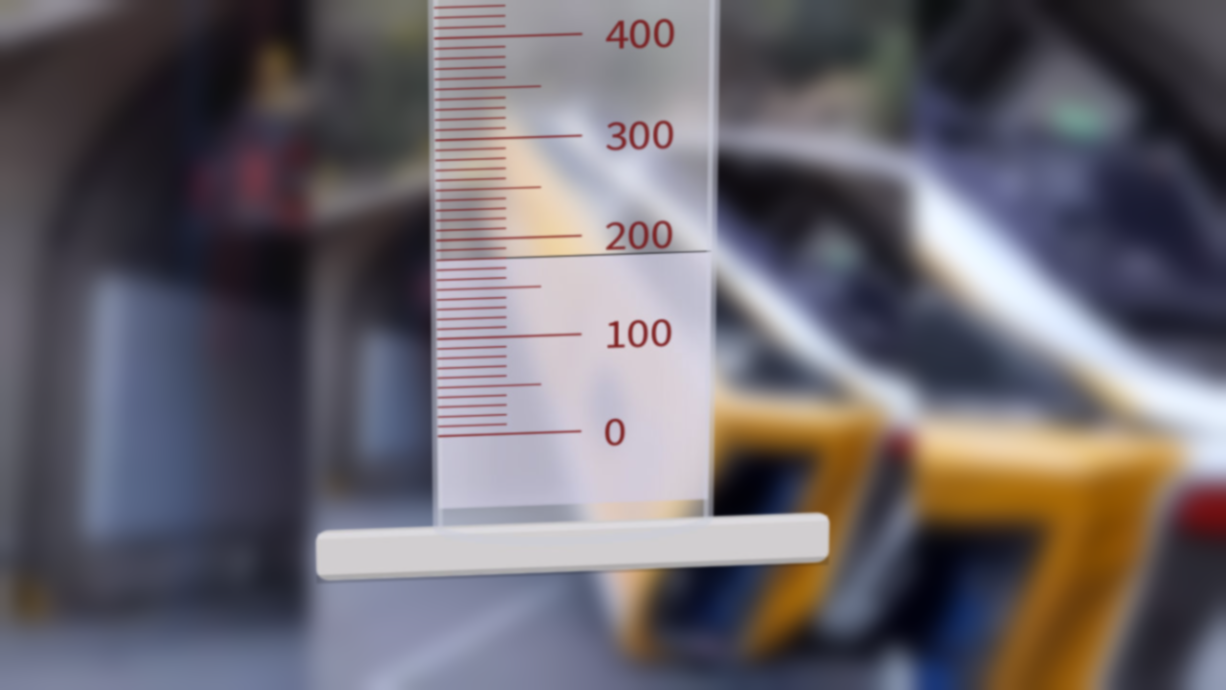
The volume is 180,mL
